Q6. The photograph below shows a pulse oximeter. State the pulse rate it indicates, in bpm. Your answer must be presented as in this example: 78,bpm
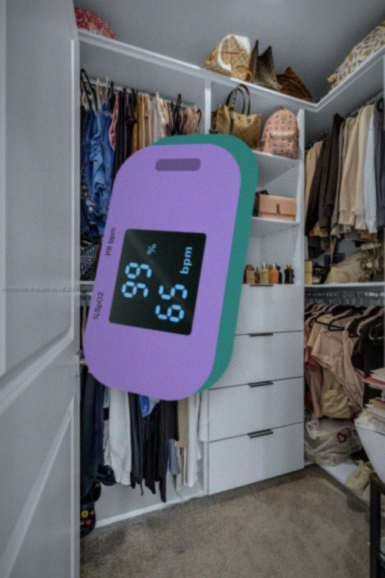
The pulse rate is 65,bpm
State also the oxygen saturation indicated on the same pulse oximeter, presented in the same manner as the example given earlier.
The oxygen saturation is 99,%
